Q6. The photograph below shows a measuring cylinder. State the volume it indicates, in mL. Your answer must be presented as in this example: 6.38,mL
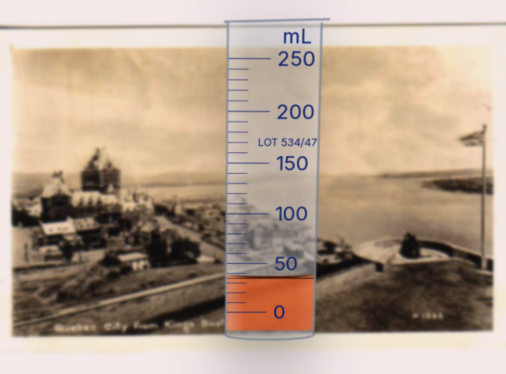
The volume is 35,mL
